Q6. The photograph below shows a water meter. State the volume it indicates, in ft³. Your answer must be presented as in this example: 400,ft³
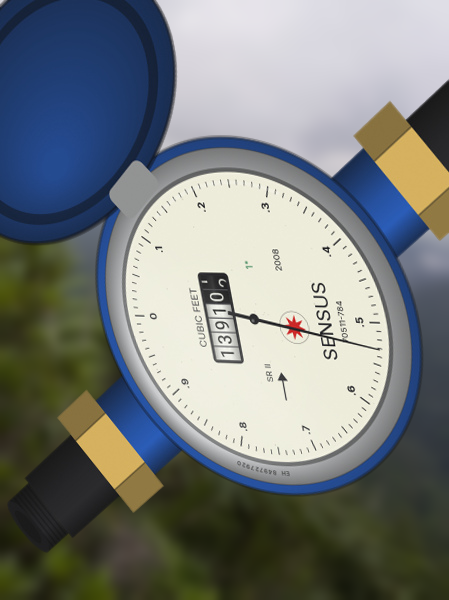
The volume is 139101.53,ft³
